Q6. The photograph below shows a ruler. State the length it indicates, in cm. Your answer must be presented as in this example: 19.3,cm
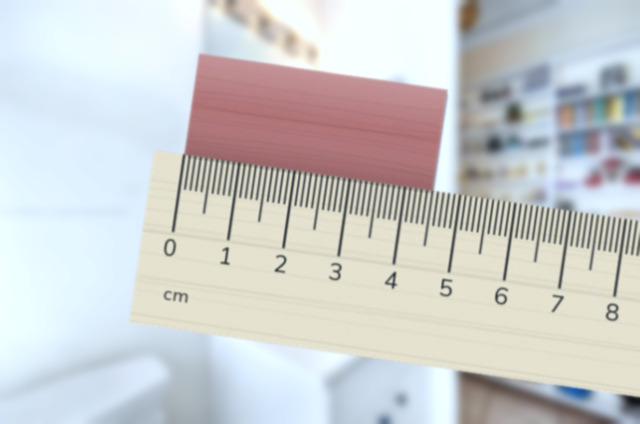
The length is 4.5,cm
